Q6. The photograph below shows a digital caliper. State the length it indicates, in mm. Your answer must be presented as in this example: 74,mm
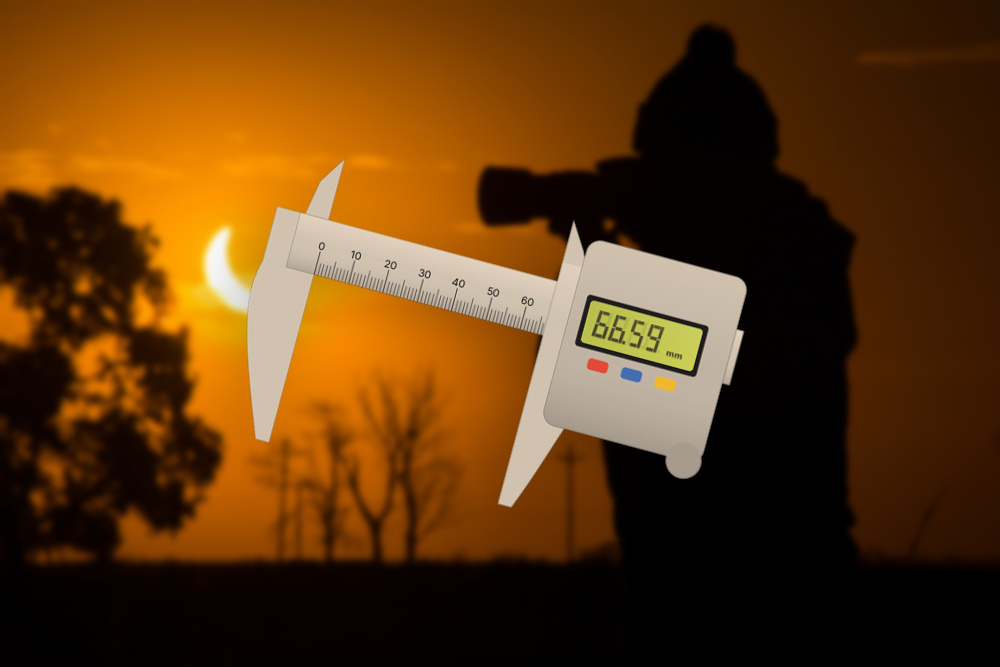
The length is 66.59,mm
